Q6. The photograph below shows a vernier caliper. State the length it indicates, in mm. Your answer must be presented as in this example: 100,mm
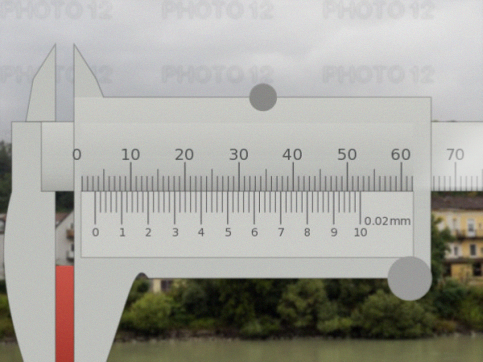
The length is 3.4,mm
